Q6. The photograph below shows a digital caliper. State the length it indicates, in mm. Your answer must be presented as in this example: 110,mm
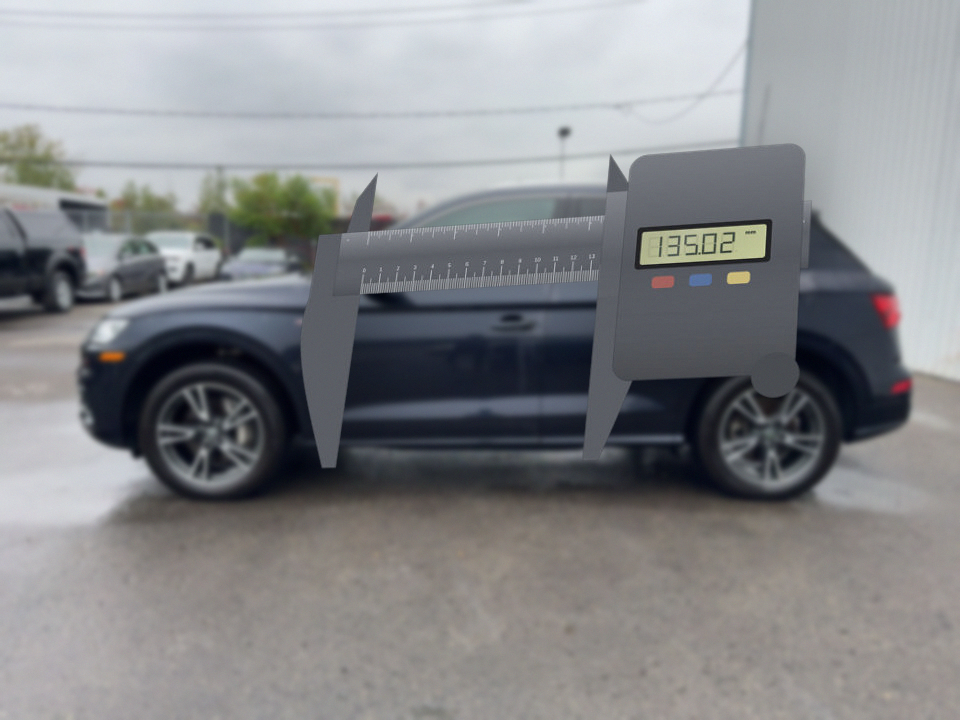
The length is 135.02,mm
